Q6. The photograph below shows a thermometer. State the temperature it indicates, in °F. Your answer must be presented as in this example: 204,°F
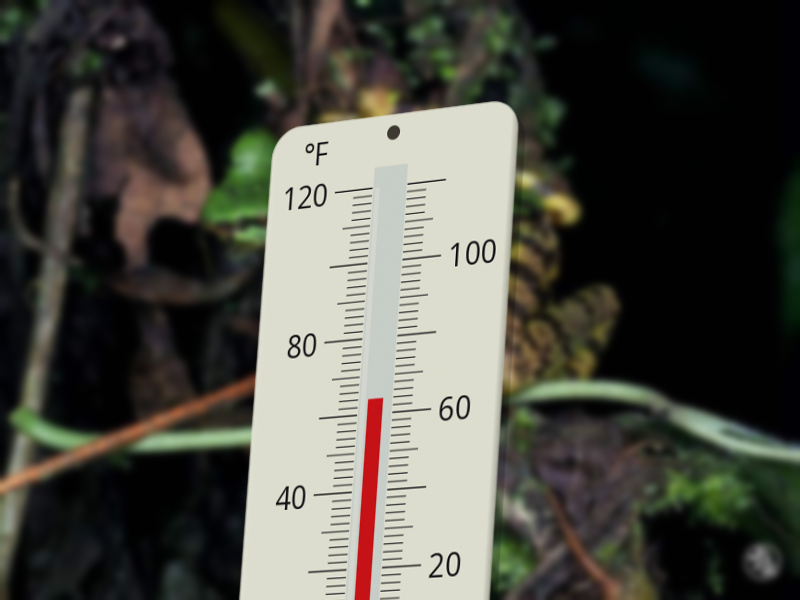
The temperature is 64,°F
